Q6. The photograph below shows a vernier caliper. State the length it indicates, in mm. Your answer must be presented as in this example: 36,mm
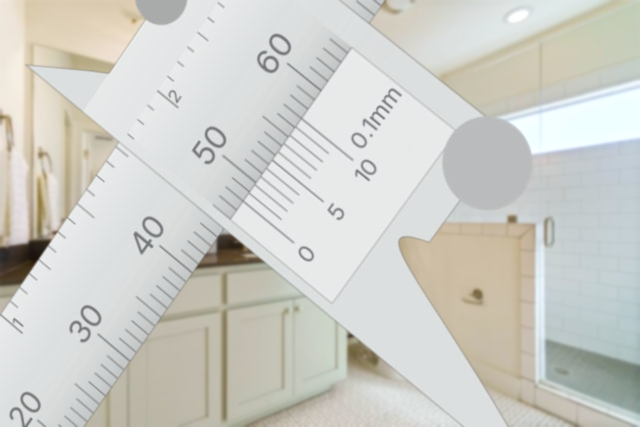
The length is 48.0,mm
